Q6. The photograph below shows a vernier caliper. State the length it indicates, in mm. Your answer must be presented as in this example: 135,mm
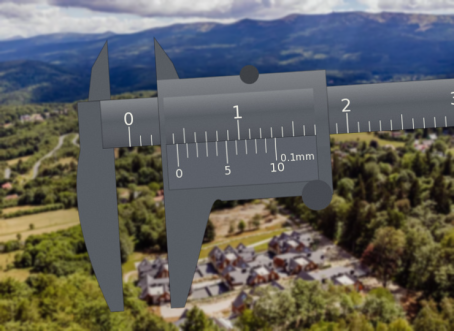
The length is 4.3,mm
